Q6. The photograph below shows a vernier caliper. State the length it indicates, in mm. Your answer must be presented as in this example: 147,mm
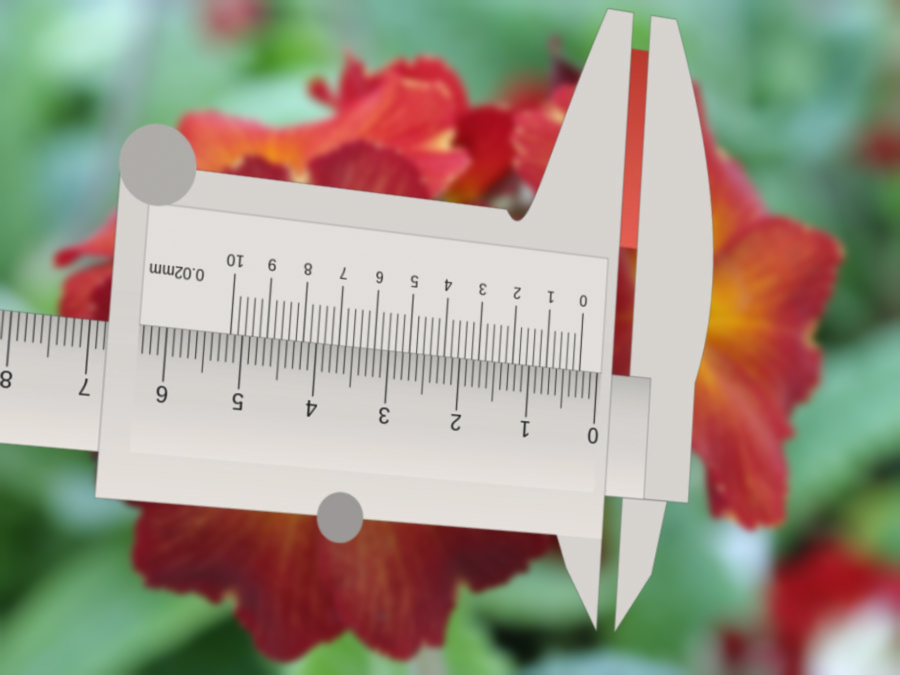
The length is 2.6,mm
